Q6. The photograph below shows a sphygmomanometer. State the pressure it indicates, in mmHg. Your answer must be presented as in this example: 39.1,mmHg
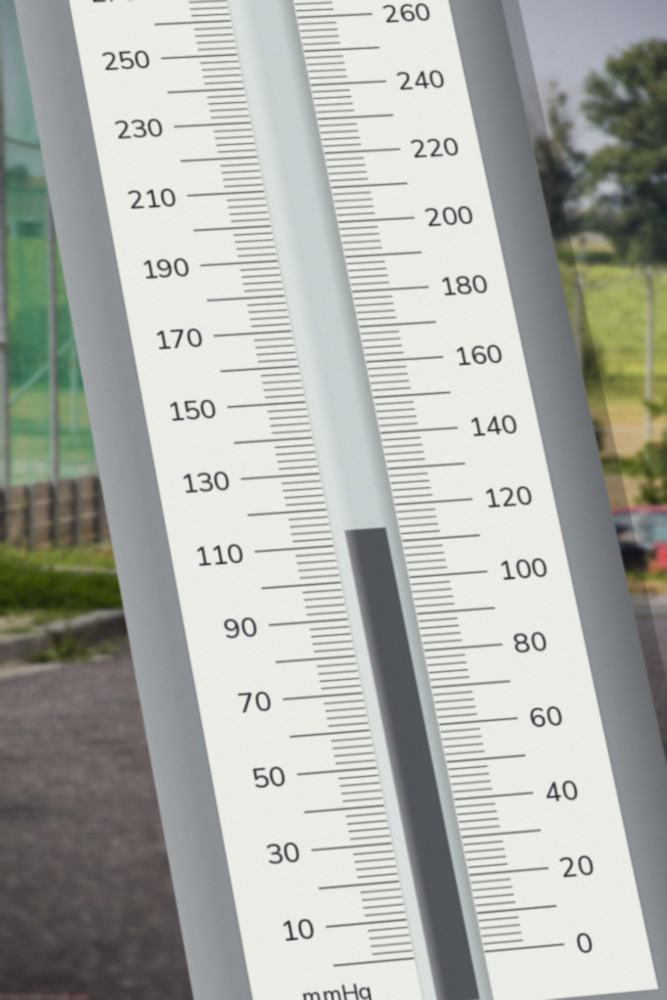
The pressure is 114,mmHg
